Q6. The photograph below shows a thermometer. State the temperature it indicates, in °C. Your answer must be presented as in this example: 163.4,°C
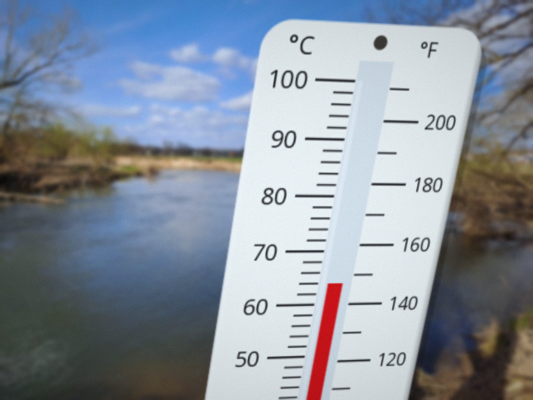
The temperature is 64,°C
